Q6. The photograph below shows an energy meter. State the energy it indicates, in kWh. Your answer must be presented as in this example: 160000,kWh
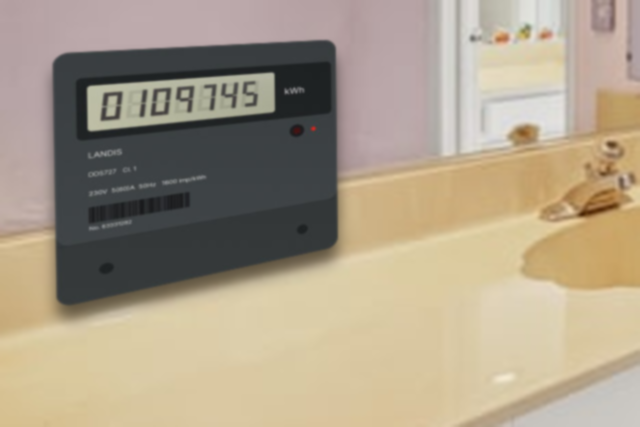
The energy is 109745,kWh
